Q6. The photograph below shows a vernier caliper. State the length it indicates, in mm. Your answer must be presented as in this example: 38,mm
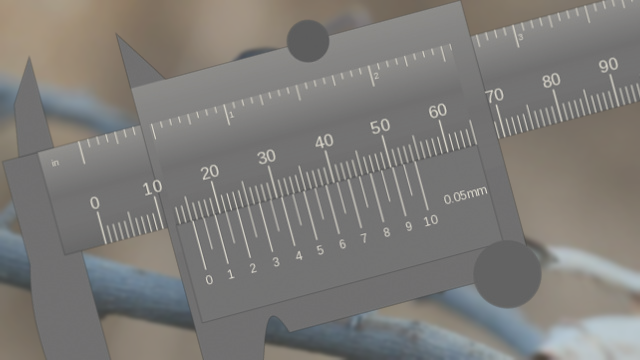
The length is 15.2,mm
